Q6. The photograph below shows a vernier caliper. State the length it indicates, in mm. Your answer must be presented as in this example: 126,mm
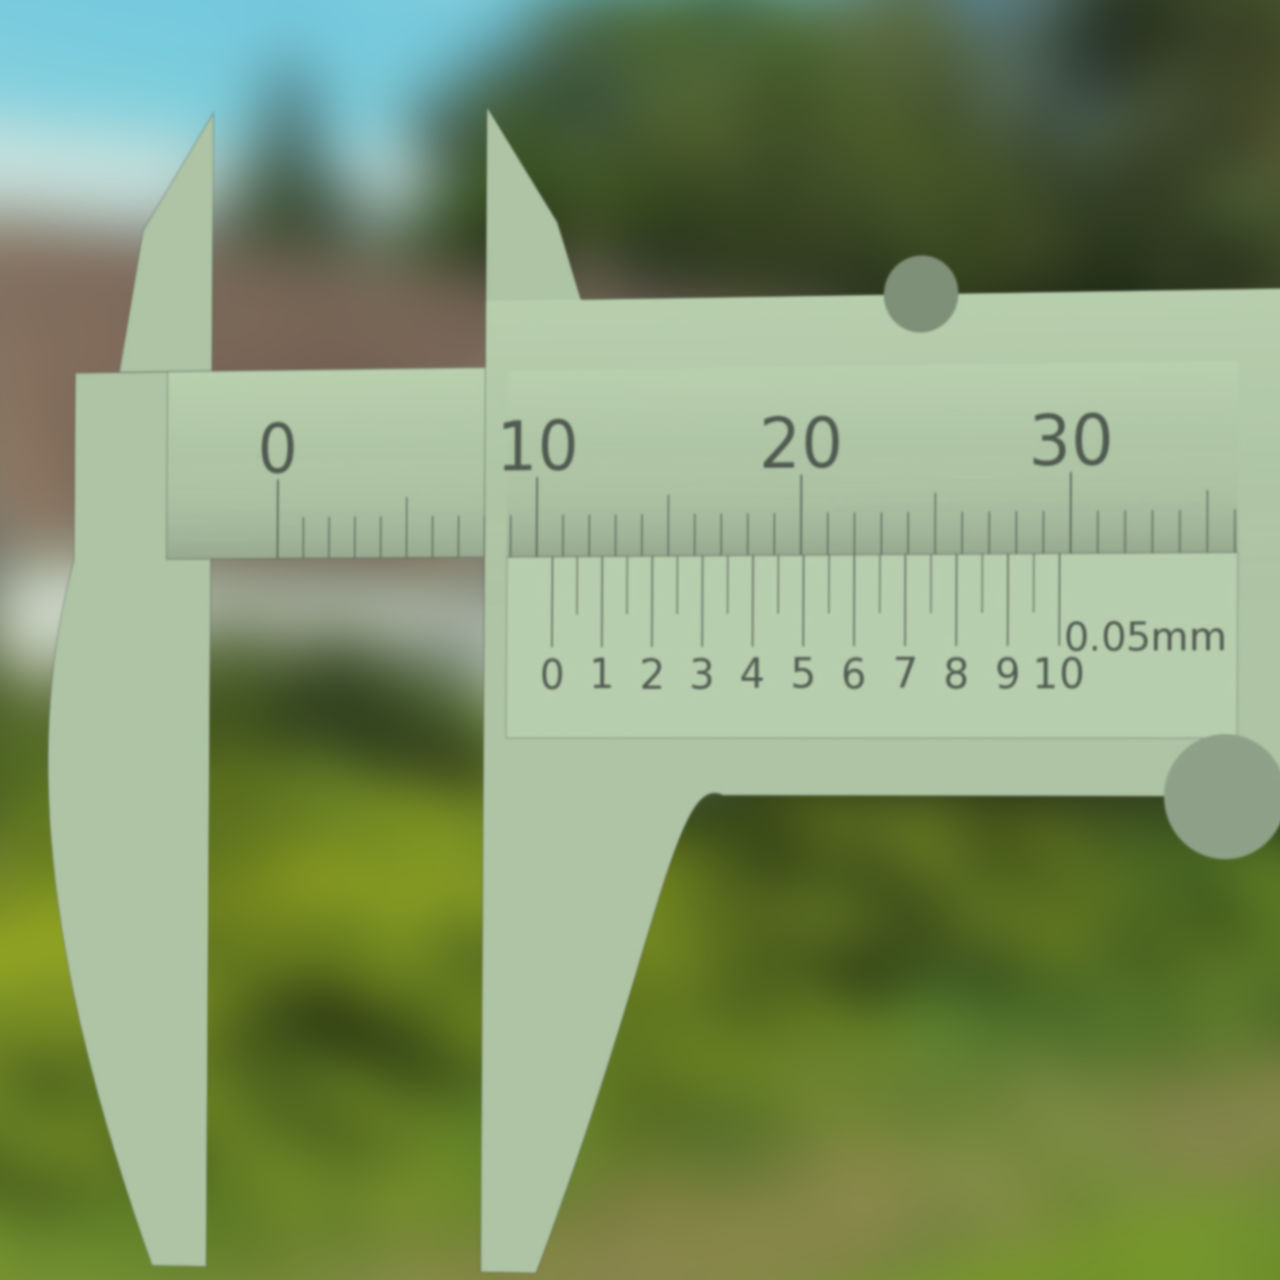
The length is 10.6,mm
